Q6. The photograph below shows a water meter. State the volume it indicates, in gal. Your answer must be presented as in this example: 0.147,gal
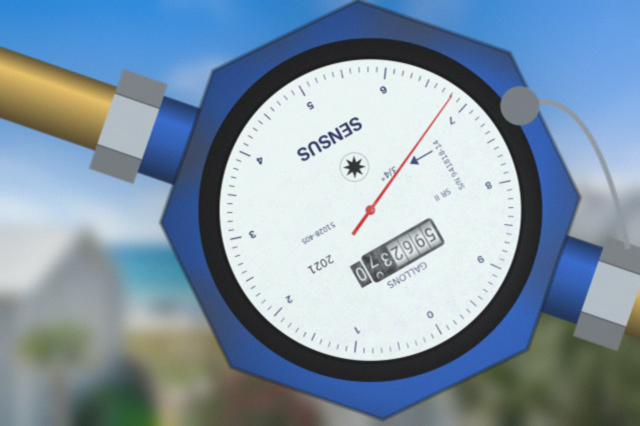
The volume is 5962366.8,gal
